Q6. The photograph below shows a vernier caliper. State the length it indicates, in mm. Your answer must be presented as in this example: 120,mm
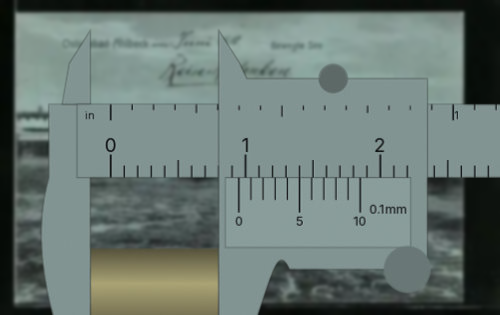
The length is 9.5,mm
